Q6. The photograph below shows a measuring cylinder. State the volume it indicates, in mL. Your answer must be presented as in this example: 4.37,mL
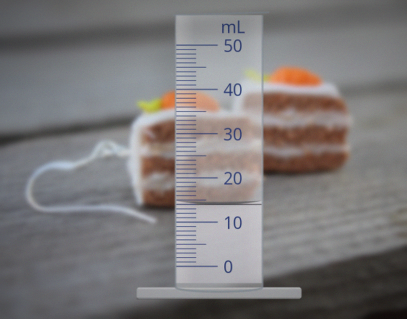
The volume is 14,mL
